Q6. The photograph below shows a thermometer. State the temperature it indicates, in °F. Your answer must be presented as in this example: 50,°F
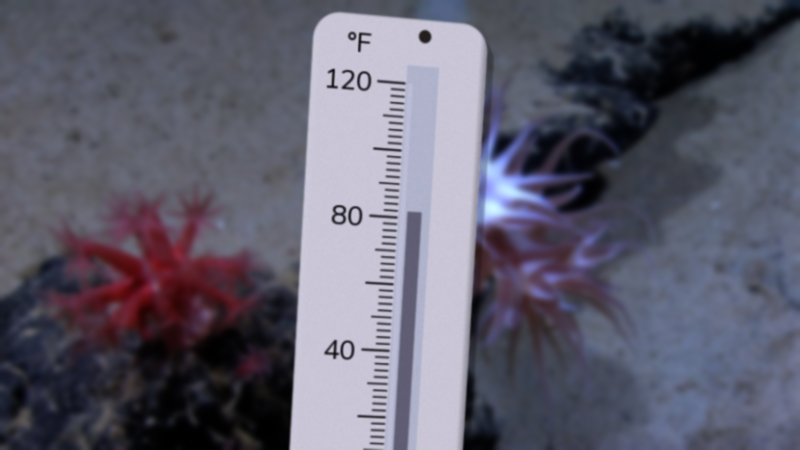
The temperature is 82,°F
